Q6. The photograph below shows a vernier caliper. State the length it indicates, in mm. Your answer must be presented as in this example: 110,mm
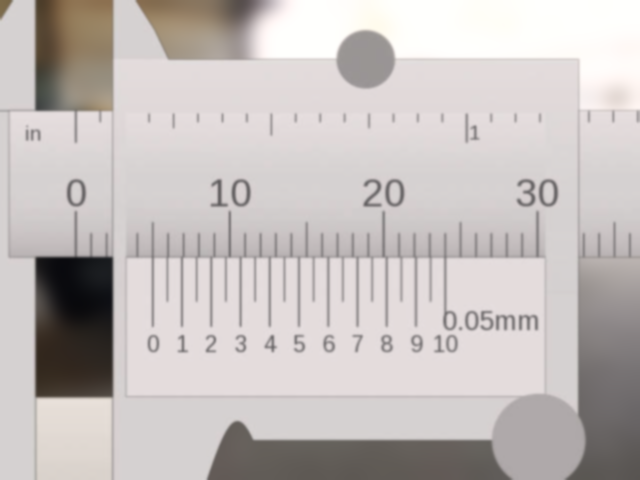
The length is 5.0,mm
